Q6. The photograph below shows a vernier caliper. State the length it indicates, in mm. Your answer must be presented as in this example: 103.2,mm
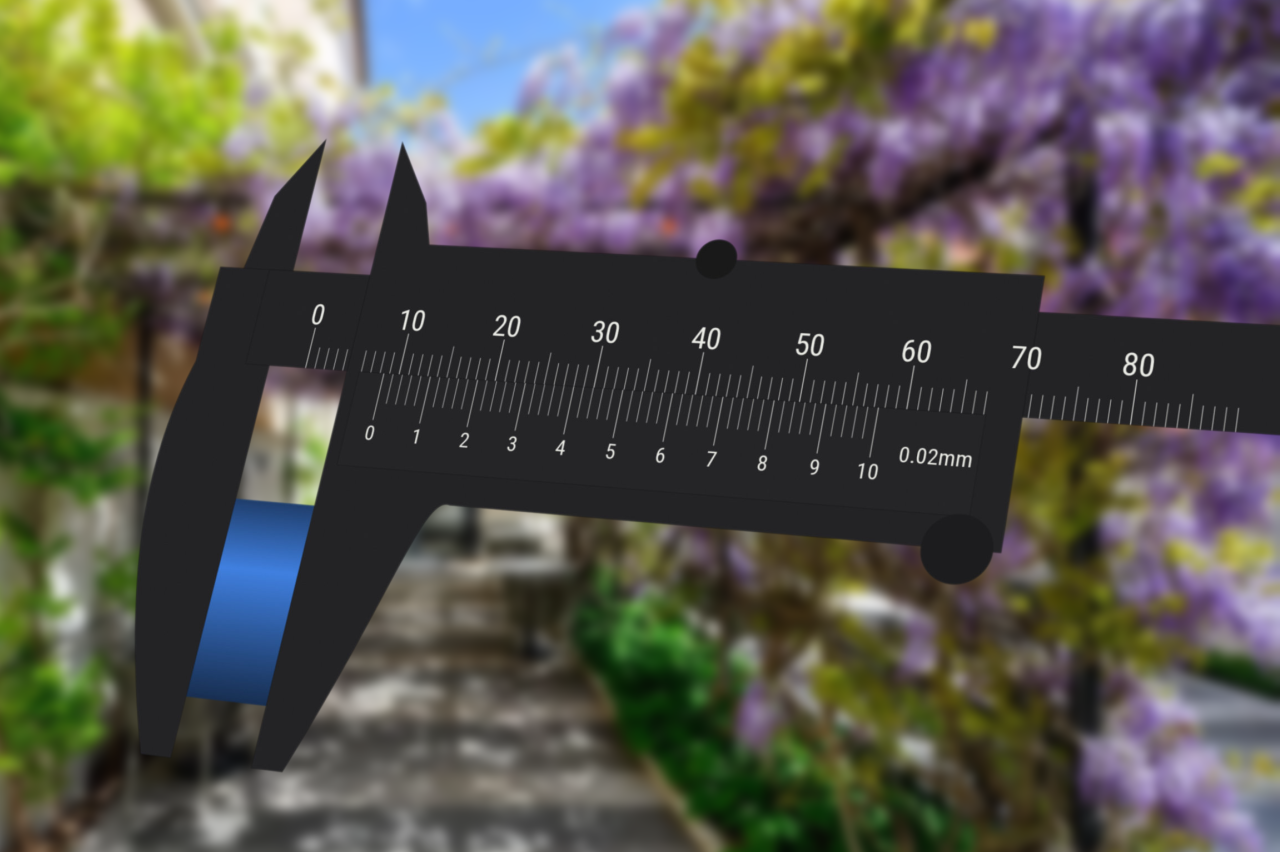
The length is 8.4,mm
